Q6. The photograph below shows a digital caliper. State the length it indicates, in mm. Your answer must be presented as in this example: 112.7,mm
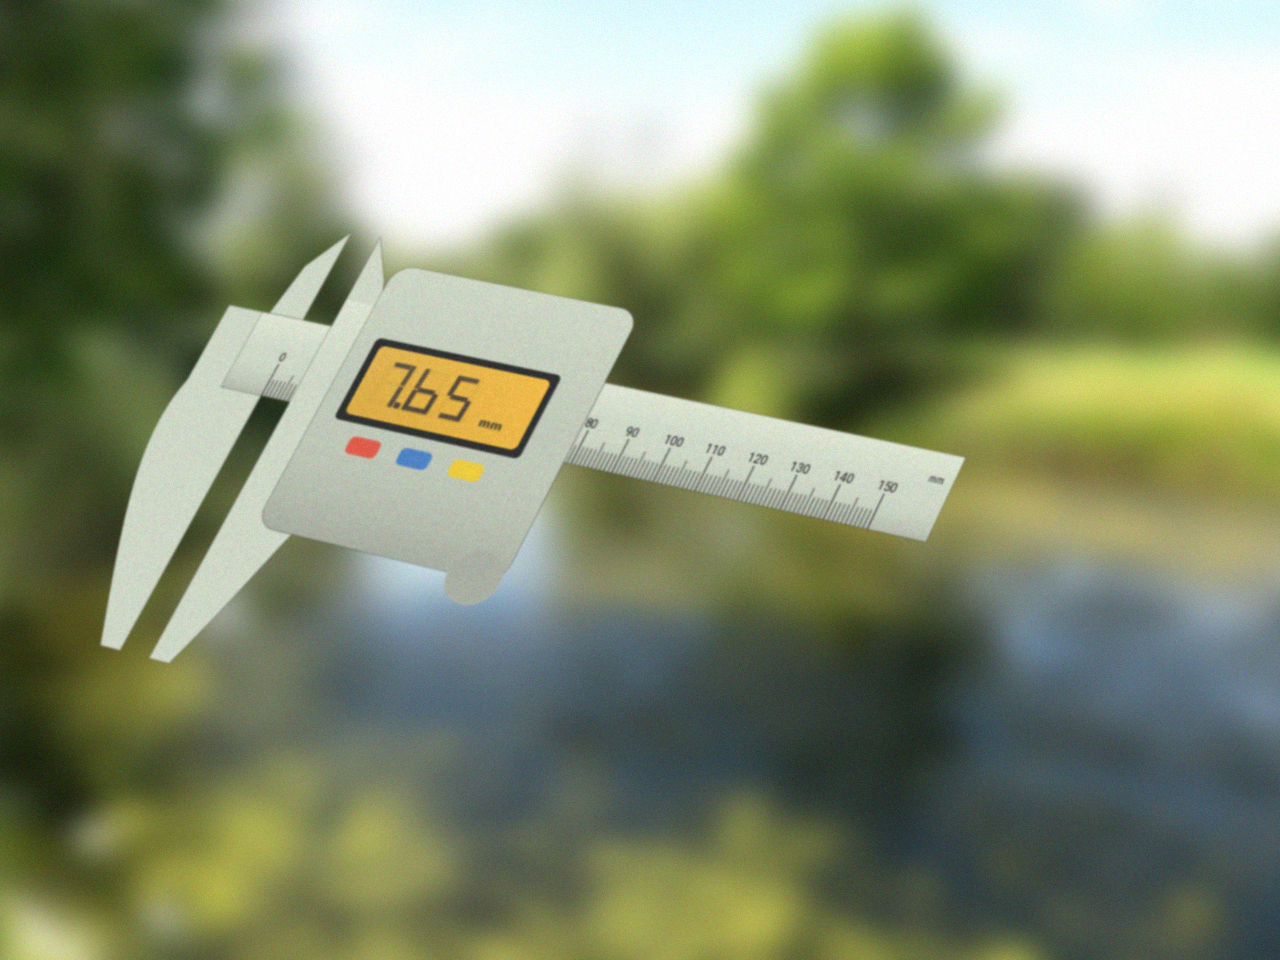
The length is 7.65,mm
